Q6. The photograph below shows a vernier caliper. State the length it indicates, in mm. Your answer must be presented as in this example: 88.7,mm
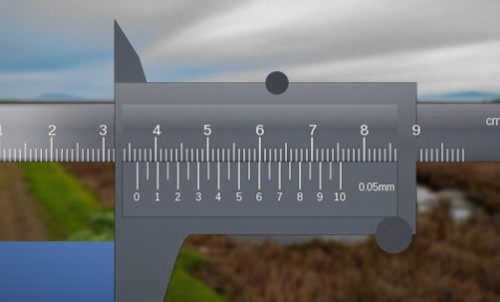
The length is 36.5,mm
